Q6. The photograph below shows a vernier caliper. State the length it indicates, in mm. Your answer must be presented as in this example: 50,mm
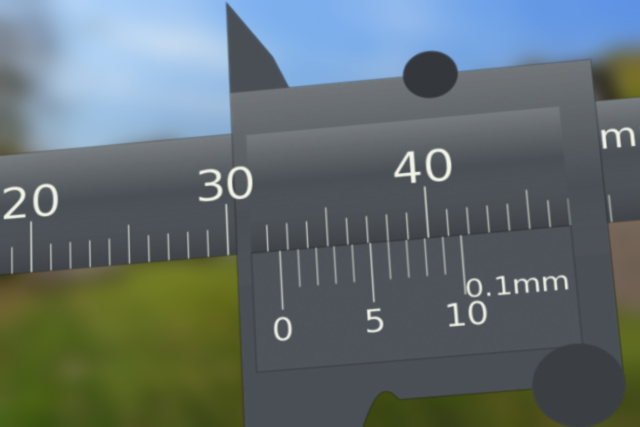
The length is 32.6,mm
